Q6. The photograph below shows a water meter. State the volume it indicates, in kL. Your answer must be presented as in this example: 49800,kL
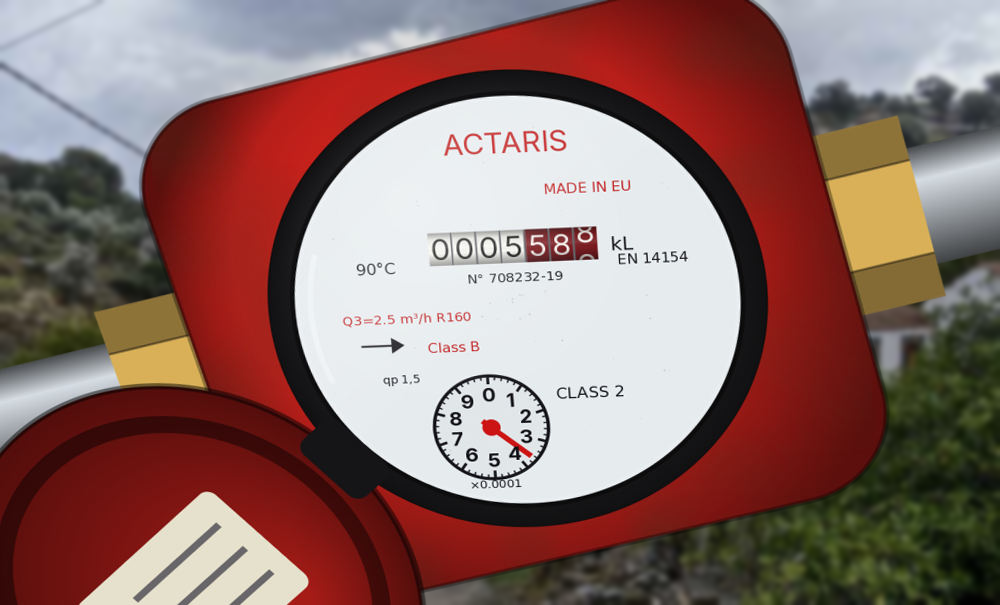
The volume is 5.5883,kL
